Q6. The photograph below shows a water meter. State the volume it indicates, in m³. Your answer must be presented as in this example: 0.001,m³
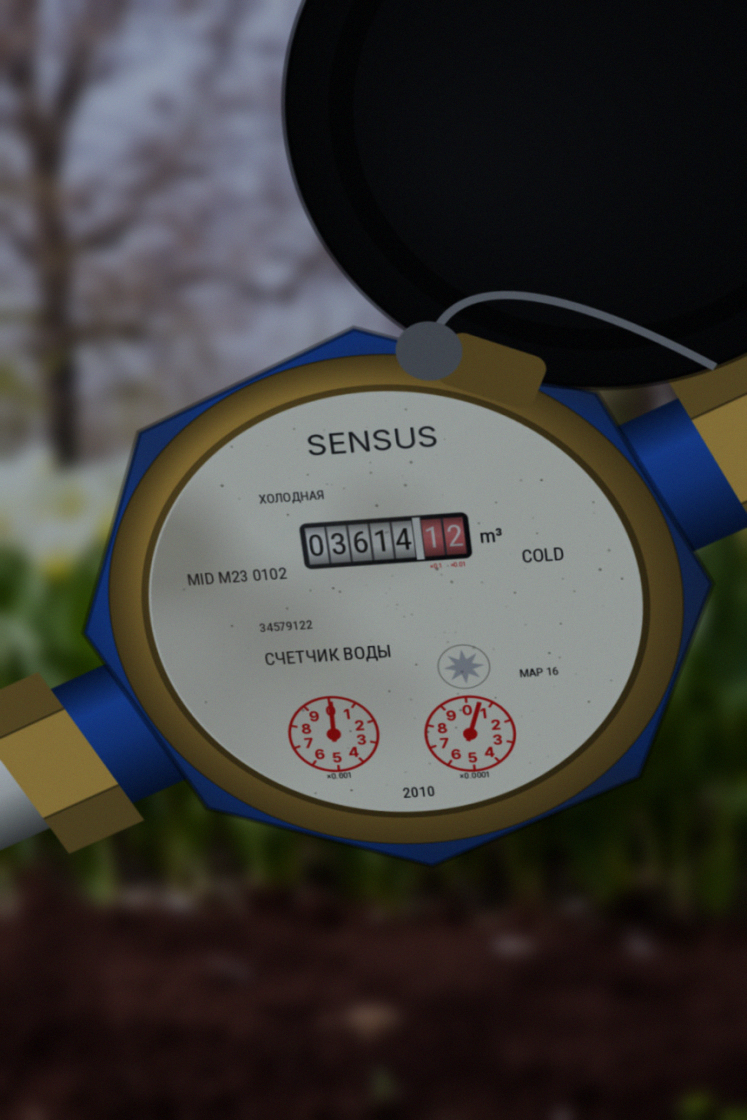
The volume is 3614.1200,m³
